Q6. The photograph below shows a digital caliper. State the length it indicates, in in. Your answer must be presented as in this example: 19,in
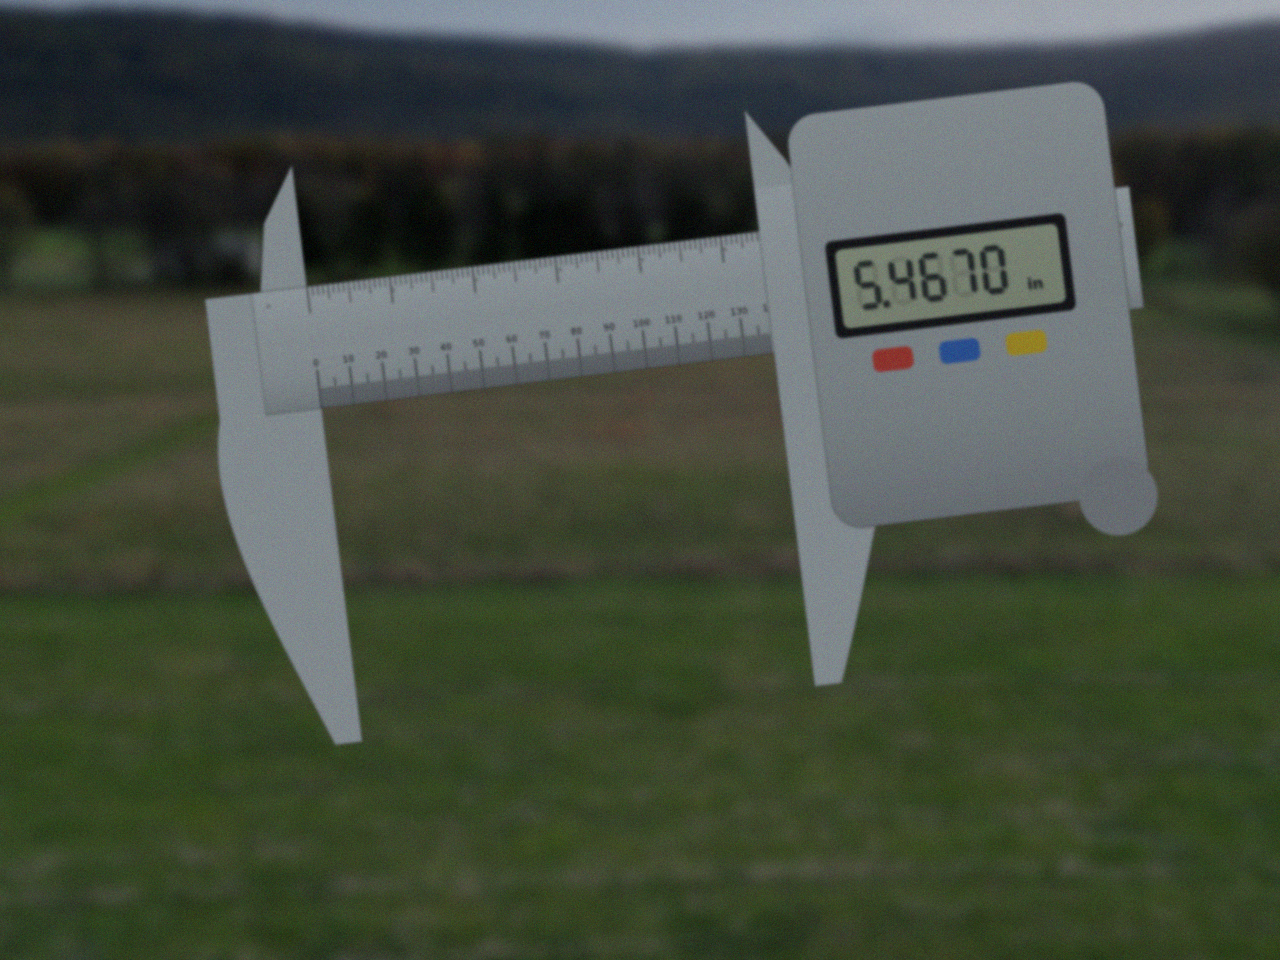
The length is 5.4670,in
